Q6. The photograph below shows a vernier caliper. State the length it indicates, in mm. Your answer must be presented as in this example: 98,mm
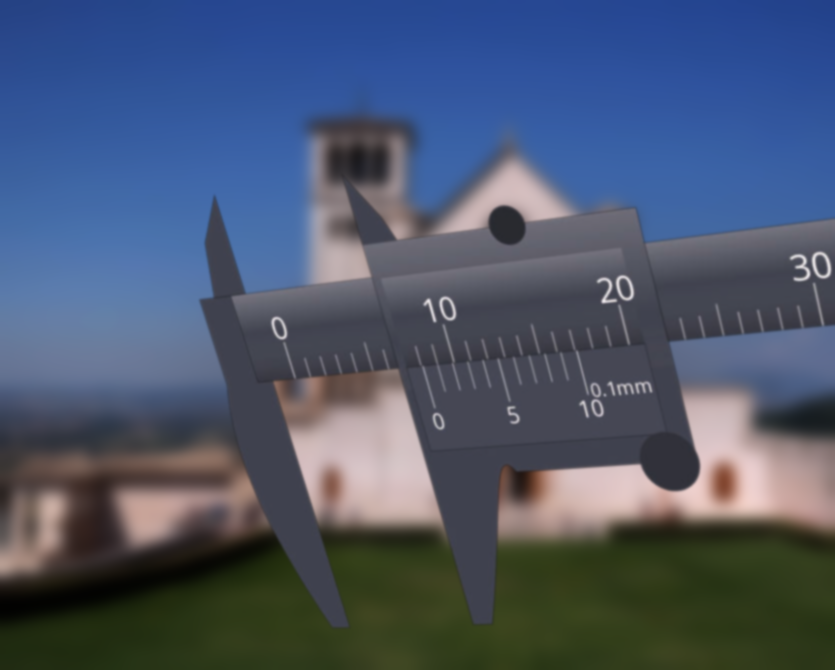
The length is 8.1,mm
